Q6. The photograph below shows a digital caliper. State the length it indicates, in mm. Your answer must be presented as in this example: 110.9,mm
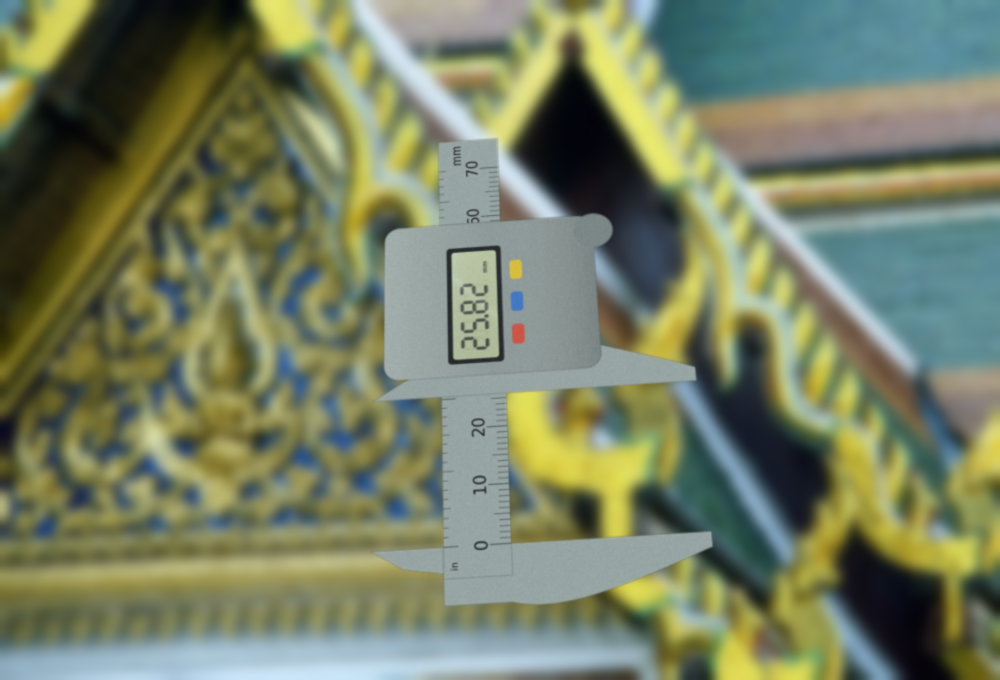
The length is 25.82,mm
